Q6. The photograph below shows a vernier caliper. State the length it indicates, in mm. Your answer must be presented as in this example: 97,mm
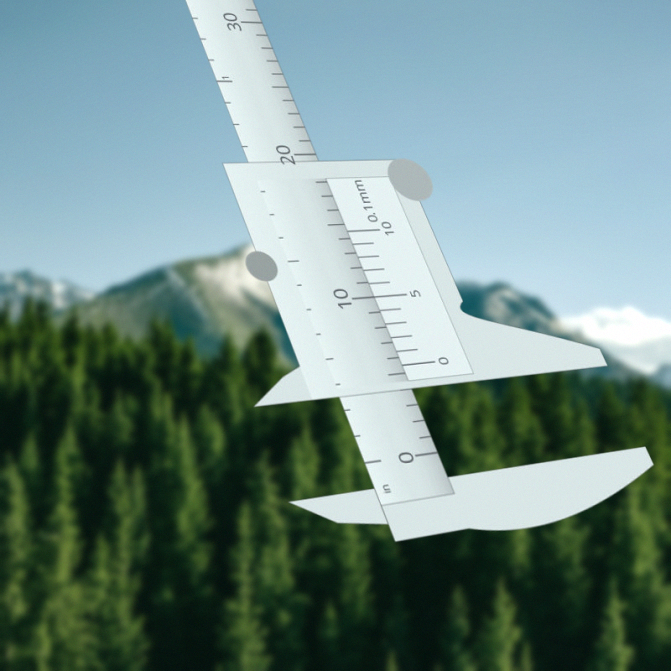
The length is 5.5,mm
